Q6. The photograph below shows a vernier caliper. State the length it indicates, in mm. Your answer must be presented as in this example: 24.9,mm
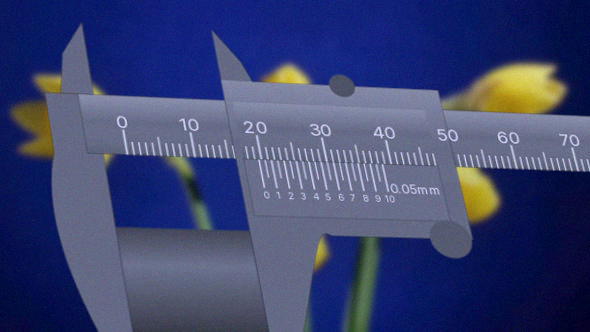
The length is 19.6,mm
